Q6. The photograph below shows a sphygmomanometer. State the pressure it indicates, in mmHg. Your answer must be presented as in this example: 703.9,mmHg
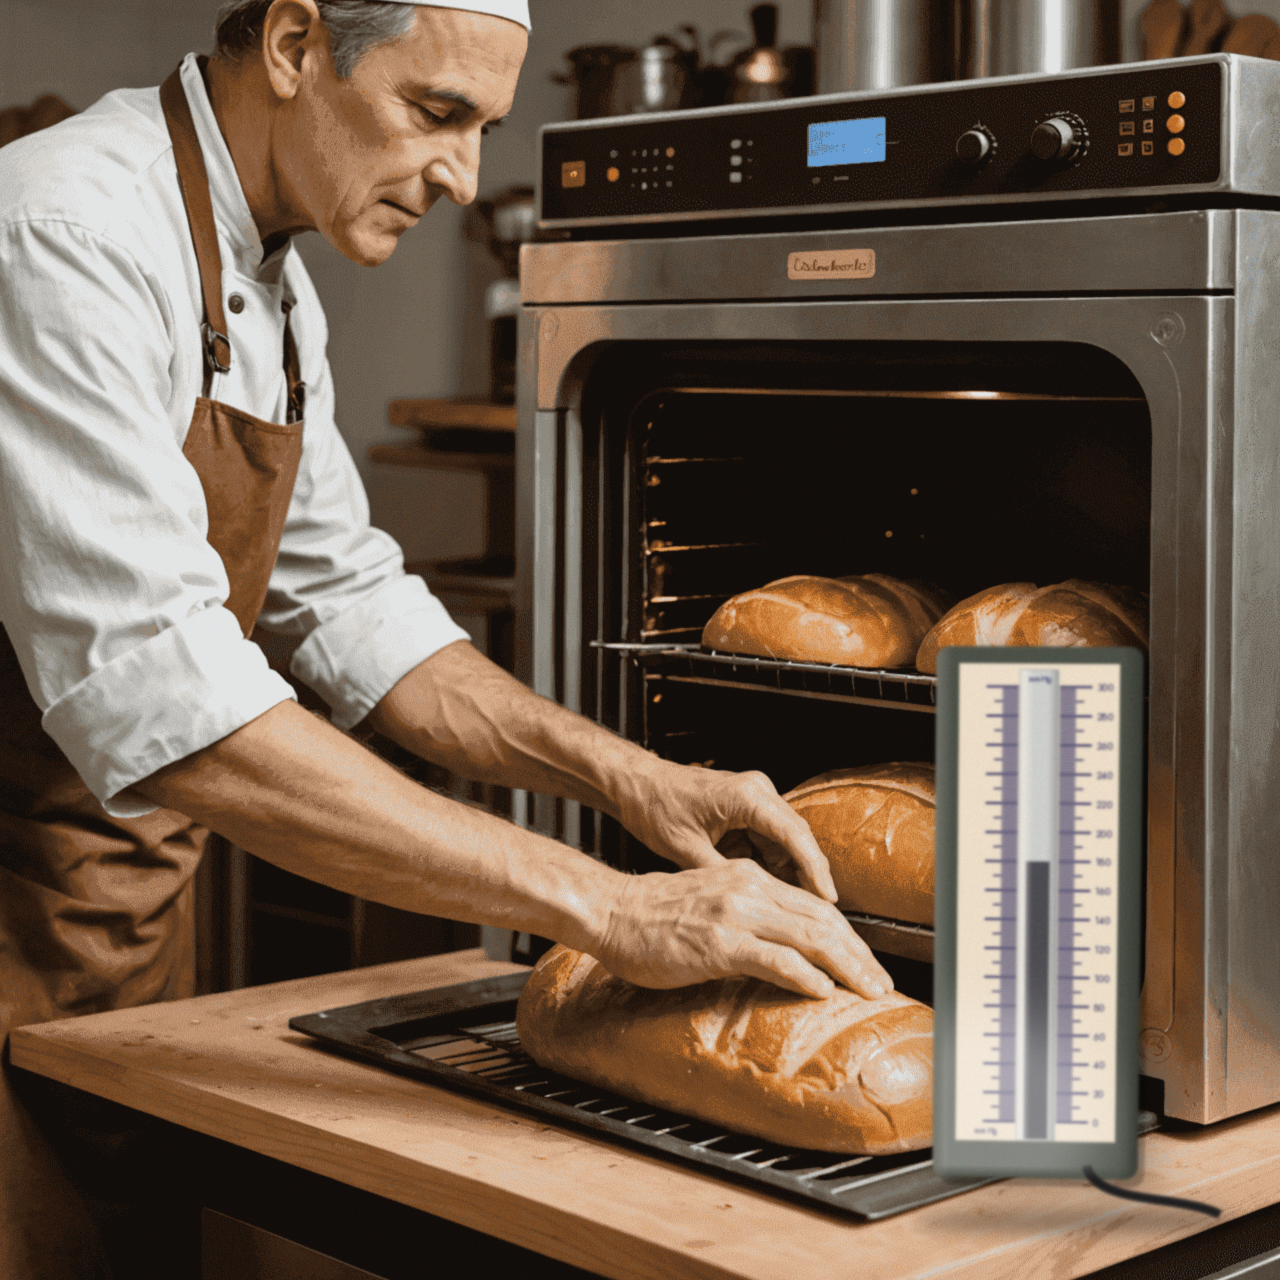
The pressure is 180,mmHg
